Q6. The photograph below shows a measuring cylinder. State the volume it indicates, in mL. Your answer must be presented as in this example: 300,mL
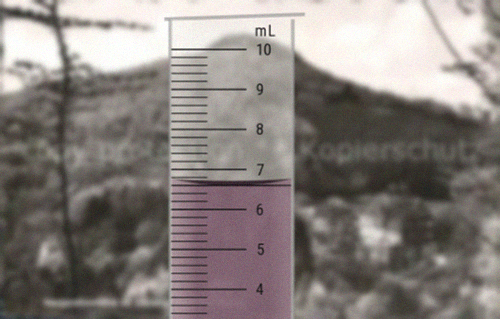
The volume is 6.6,mL
